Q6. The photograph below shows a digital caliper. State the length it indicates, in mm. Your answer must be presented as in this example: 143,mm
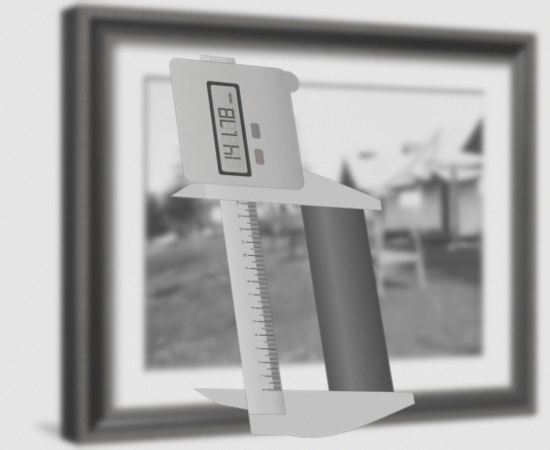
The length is 141.78,mm
